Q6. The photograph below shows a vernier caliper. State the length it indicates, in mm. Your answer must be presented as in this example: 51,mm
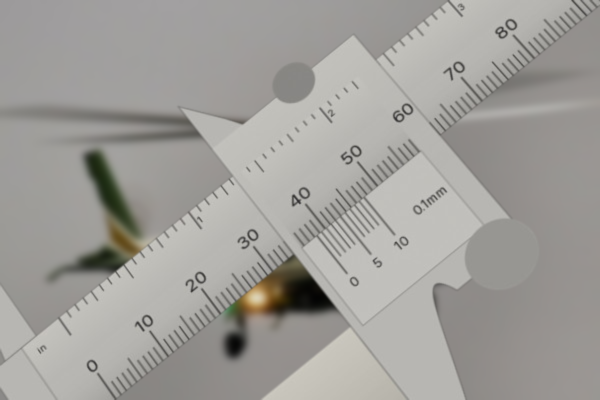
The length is 38.4,mm
